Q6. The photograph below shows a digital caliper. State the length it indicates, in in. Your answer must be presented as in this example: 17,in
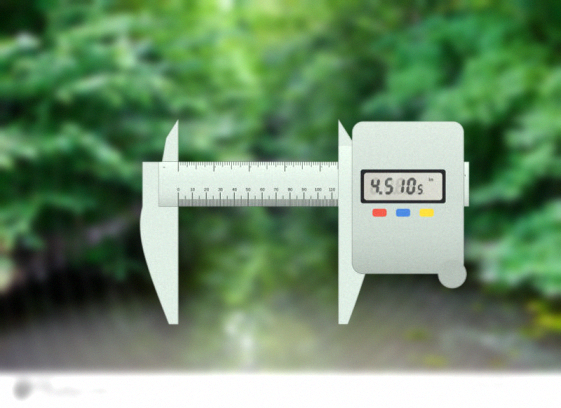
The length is 4.5105,in
